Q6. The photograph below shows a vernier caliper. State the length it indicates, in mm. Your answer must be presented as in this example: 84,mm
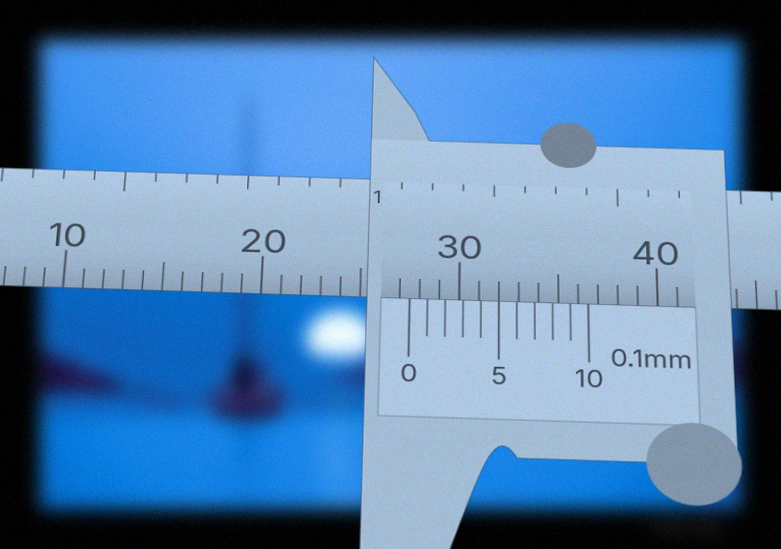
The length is 27.5,mm
